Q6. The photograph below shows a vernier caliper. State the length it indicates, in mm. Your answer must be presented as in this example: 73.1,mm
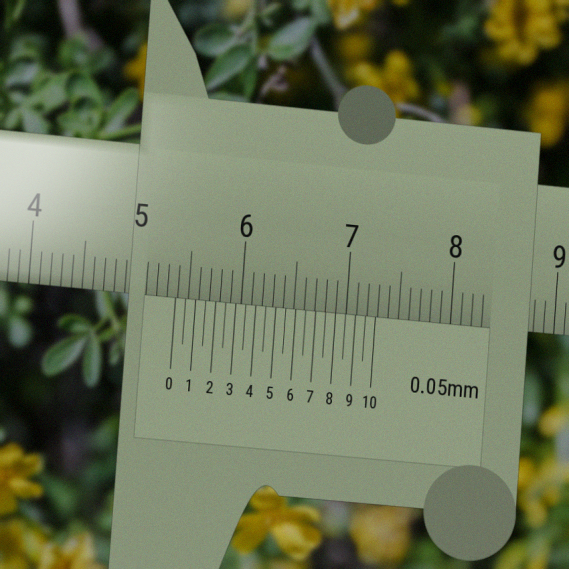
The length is 53.8,mm
